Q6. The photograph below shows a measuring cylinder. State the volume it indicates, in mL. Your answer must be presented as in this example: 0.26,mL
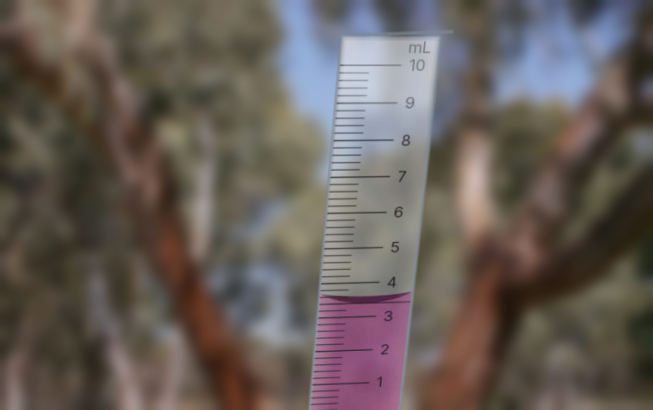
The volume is 3.4,mL
